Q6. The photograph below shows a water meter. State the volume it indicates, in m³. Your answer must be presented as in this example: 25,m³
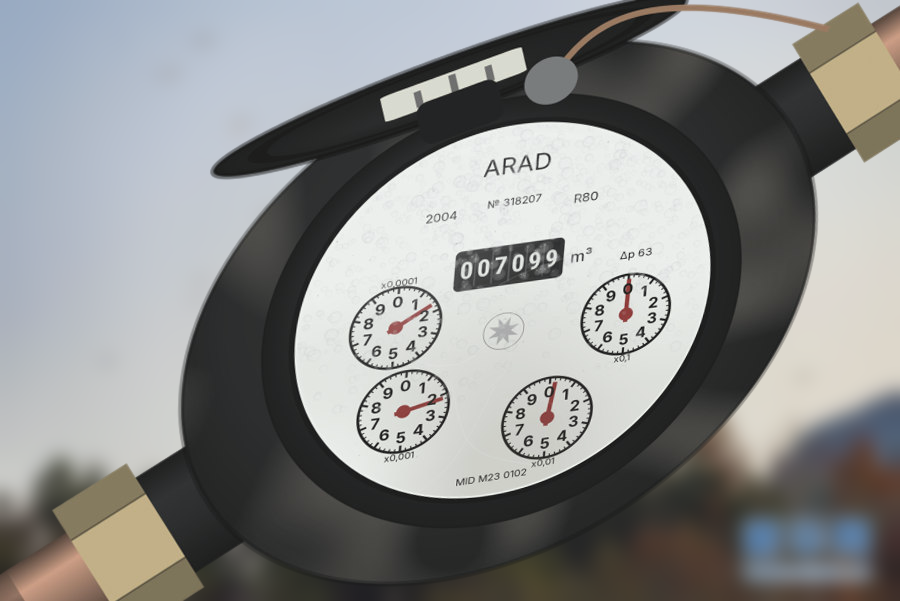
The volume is 7099.0021,m³
